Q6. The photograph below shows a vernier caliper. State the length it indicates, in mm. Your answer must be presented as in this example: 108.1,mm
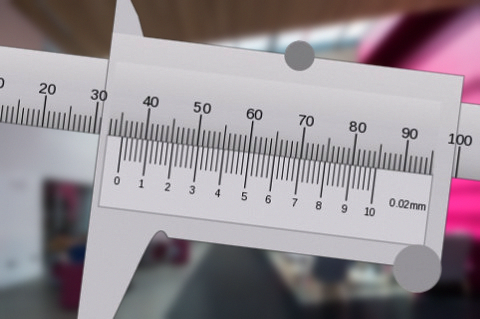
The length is 35.5,mm
